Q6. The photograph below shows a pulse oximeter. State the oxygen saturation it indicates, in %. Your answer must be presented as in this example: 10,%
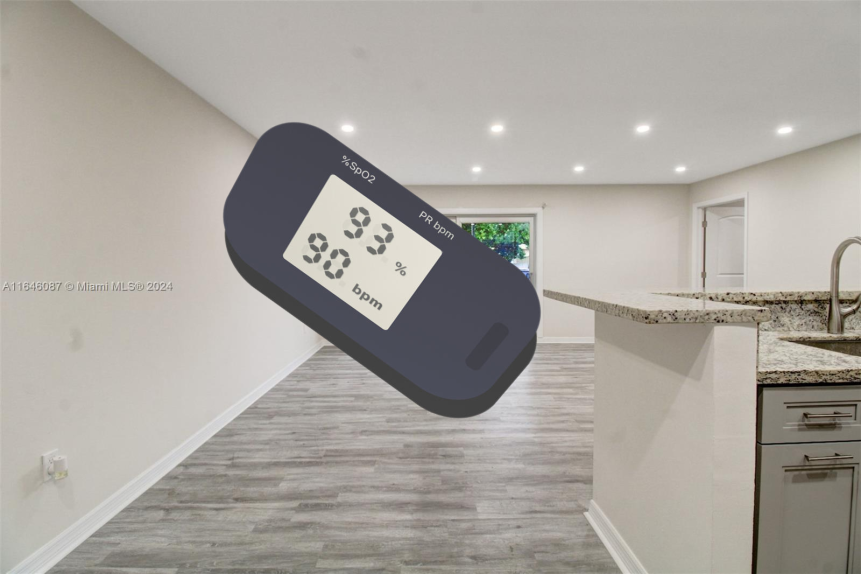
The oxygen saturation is 93,%
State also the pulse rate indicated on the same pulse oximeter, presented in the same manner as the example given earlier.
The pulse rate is 90,bpm
